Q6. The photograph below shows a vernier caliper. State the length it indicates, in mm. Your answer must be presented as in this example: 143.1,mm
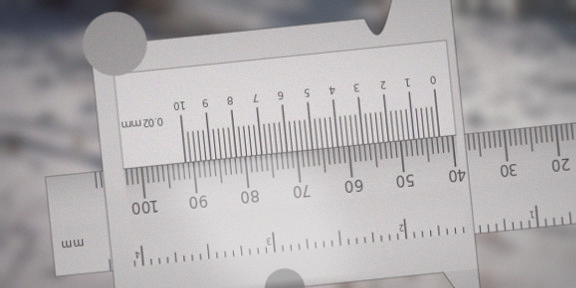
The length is 42.5,mm
